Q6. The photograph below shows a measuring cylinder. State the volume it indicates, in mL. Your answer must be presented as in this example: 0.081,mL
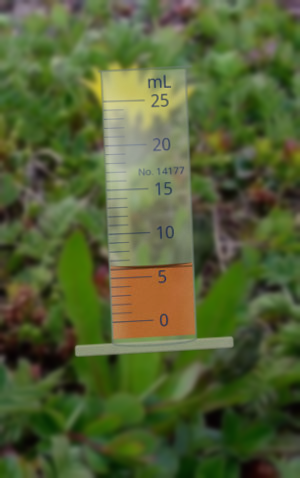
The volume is 6,mL
